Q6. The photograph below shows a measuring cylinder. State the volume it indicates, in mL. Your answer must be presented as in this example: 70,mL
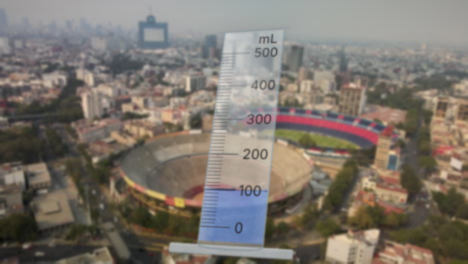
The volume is 100,mL
